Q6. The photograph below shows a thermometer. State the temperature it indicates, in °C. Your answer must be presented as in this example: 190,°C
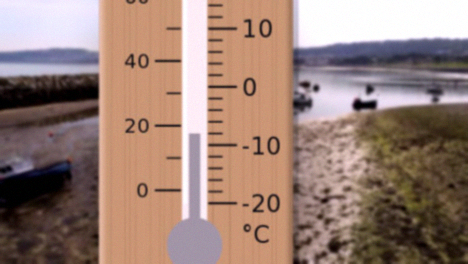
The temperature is -8,°C
